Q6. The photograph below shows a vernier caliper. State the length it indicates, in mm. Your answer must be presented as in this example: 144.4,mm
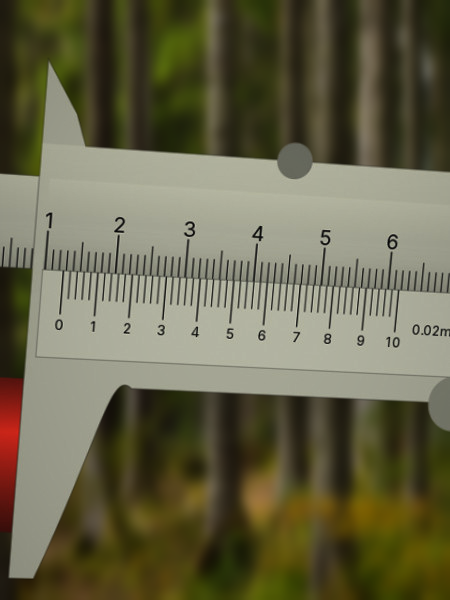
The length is 12.6,mm
